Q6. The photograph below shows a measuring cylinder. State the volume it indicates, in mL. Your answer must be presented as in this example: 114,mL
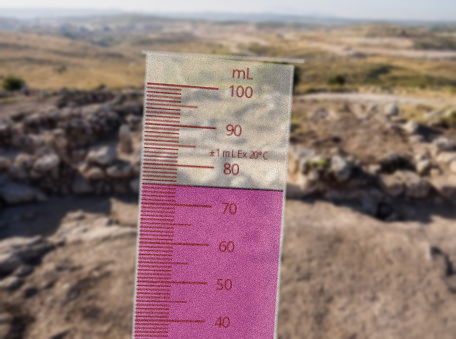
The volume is 75,mL
